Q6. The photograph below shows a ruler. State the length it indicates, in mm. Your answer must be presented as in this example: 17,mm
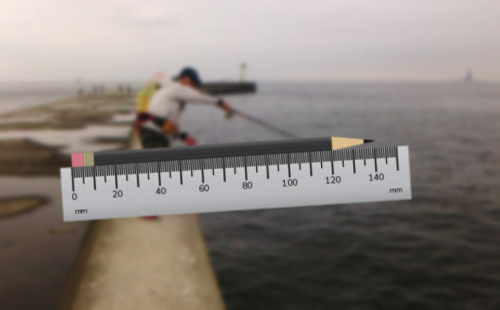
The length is 140,mm
